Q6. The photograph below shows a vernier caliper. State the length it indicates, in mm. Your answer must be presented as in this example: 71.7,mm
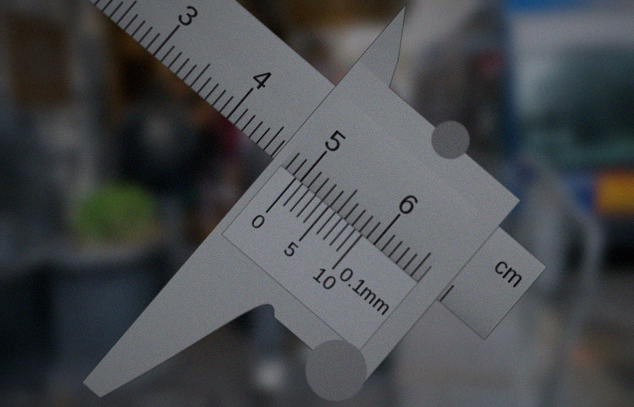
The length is 49.4,mm
